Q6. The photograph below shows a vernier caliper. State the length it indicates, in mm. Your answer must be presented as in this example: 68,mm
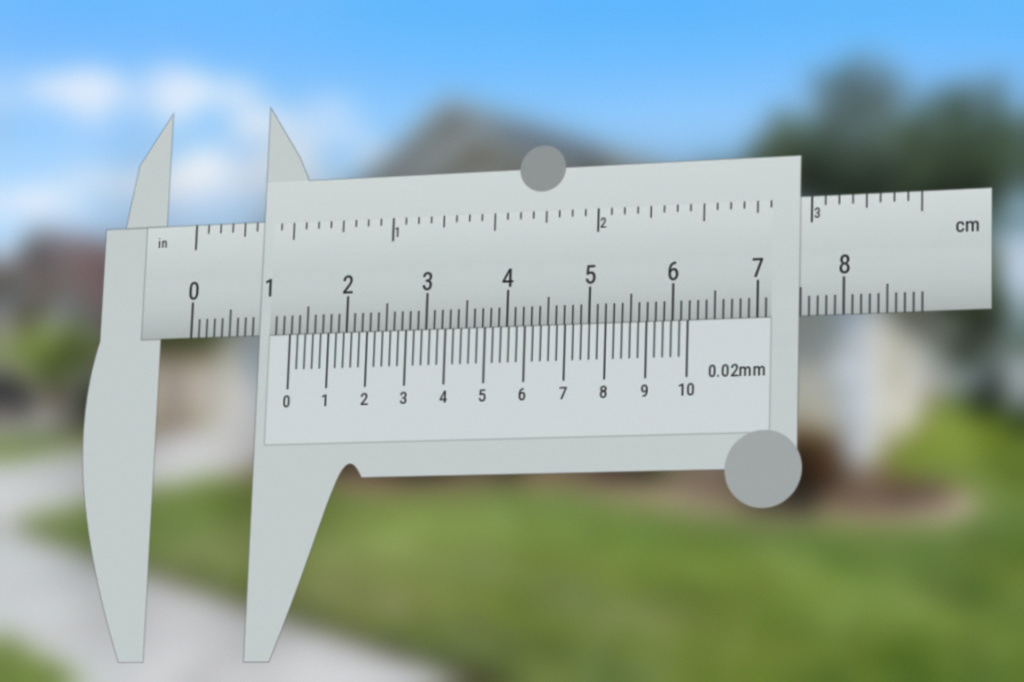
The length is 12.8,mm
